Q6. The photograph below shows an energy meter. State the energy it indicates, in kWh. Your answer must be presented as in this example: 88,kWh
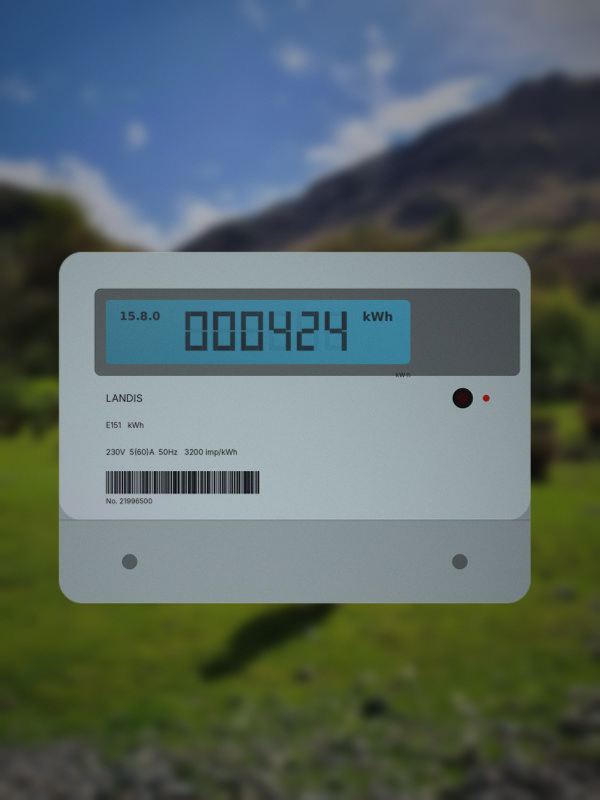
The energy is 424,kWh
